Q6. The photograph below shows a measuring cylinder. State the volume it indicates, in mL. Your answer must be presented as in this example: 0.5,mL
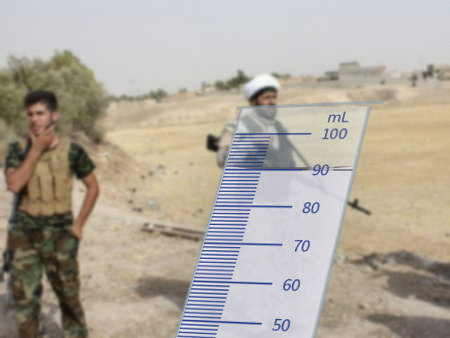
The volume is 90,mL
